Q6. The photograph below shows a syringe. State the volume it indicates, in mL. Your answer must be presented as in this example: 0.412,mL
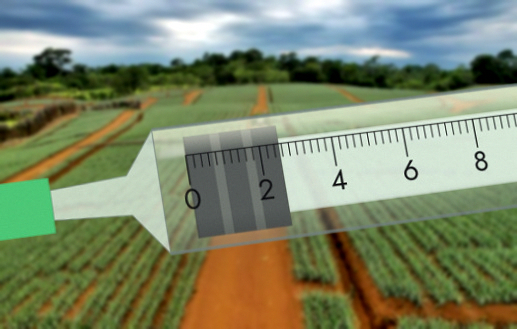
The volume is 0,mL
